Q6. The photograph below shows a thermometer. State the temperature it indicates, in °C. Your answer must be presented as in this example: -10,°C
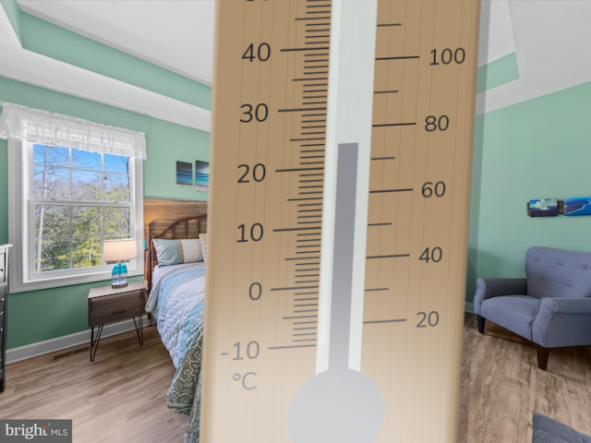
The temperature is 24,°C
